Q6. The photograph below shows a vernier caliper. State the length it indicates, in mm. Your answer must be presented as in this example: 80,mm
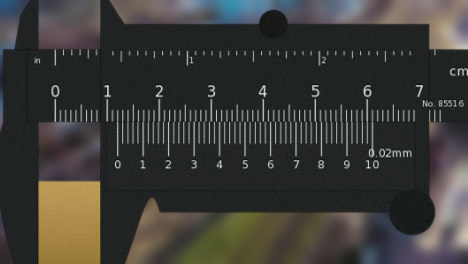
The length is 12.0,mm
